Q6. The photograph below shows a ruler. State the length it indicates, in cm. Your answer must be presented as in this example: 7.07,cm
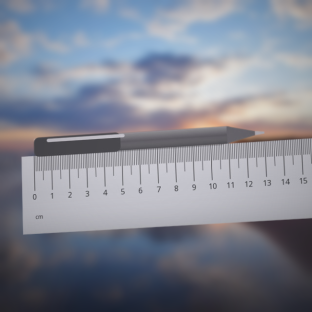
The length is 13,cm
